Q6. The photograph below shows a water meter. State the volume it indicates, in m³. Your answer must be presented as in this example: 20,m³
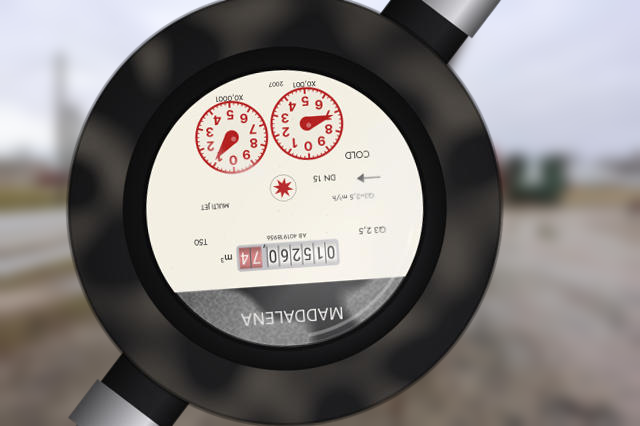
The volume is 15260.7471,m³
